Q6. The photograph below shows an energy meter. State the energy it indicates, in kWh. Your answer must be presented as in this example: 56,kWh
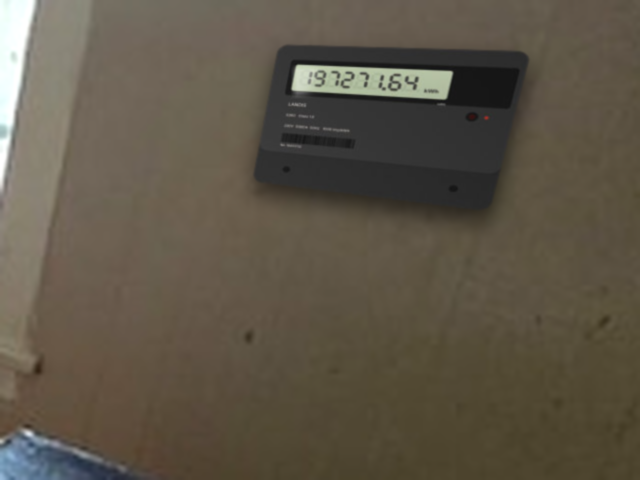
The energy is 197271.64,kWh
